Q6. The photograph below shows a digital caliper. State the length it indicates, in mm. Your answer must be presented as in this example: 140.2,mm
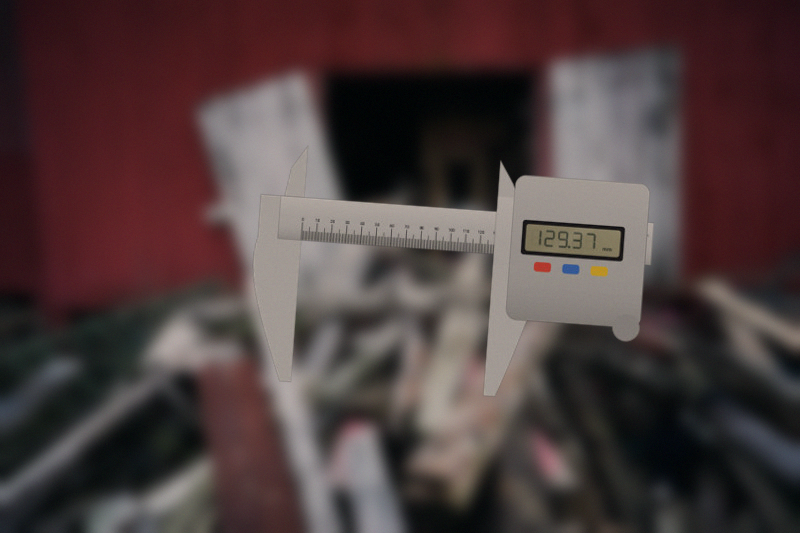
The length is 129.37,mm
